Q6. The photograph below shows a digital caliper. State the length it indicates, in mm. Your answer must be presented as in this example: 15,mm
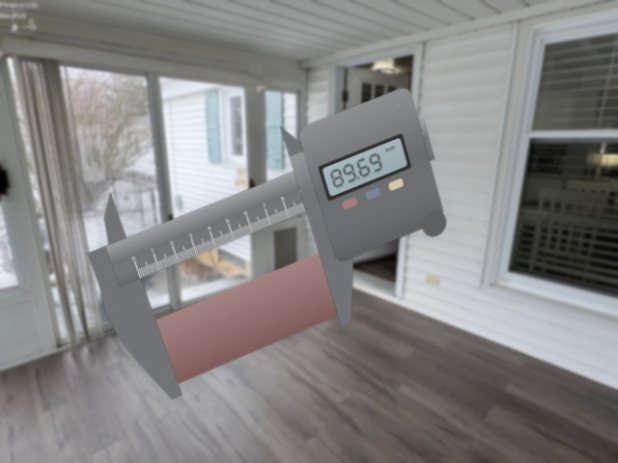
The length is 89.69,mm
